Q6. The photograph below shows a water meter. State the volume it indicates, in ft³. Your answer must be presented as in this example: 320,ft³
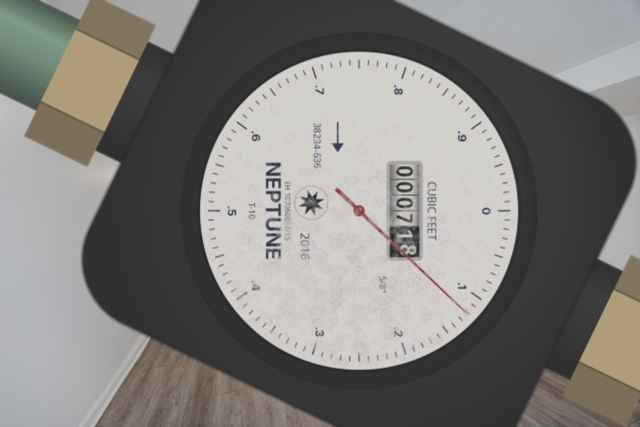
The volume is 718.12,ft³
